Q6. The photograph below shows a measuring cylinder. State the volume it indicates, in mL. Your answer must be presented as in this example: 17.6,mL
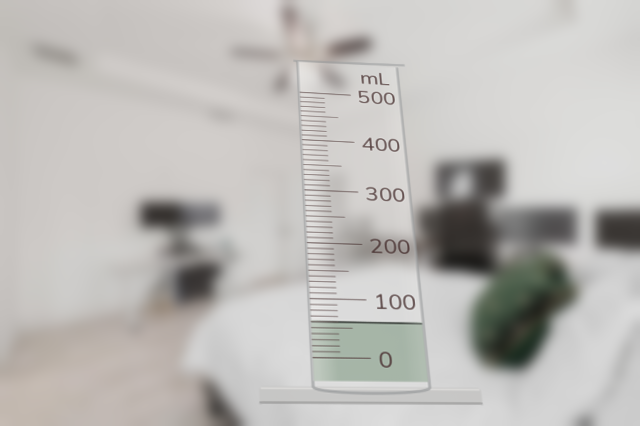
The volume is 60,mL
